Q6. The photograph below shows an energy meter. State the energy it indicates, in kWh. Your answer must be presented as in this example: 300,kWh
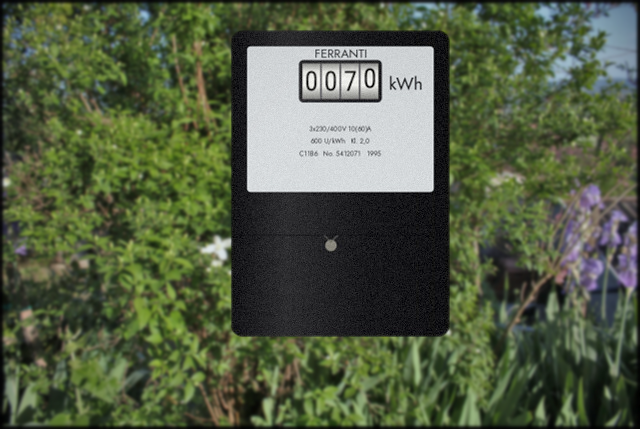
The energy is 70,kWh
